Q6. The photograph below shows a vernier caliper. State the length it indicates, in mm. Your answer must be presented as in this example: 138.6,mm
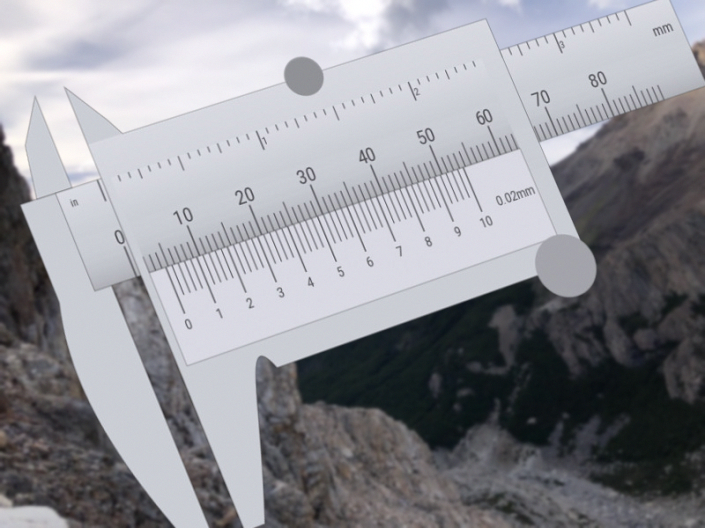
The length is 4.6,mm
